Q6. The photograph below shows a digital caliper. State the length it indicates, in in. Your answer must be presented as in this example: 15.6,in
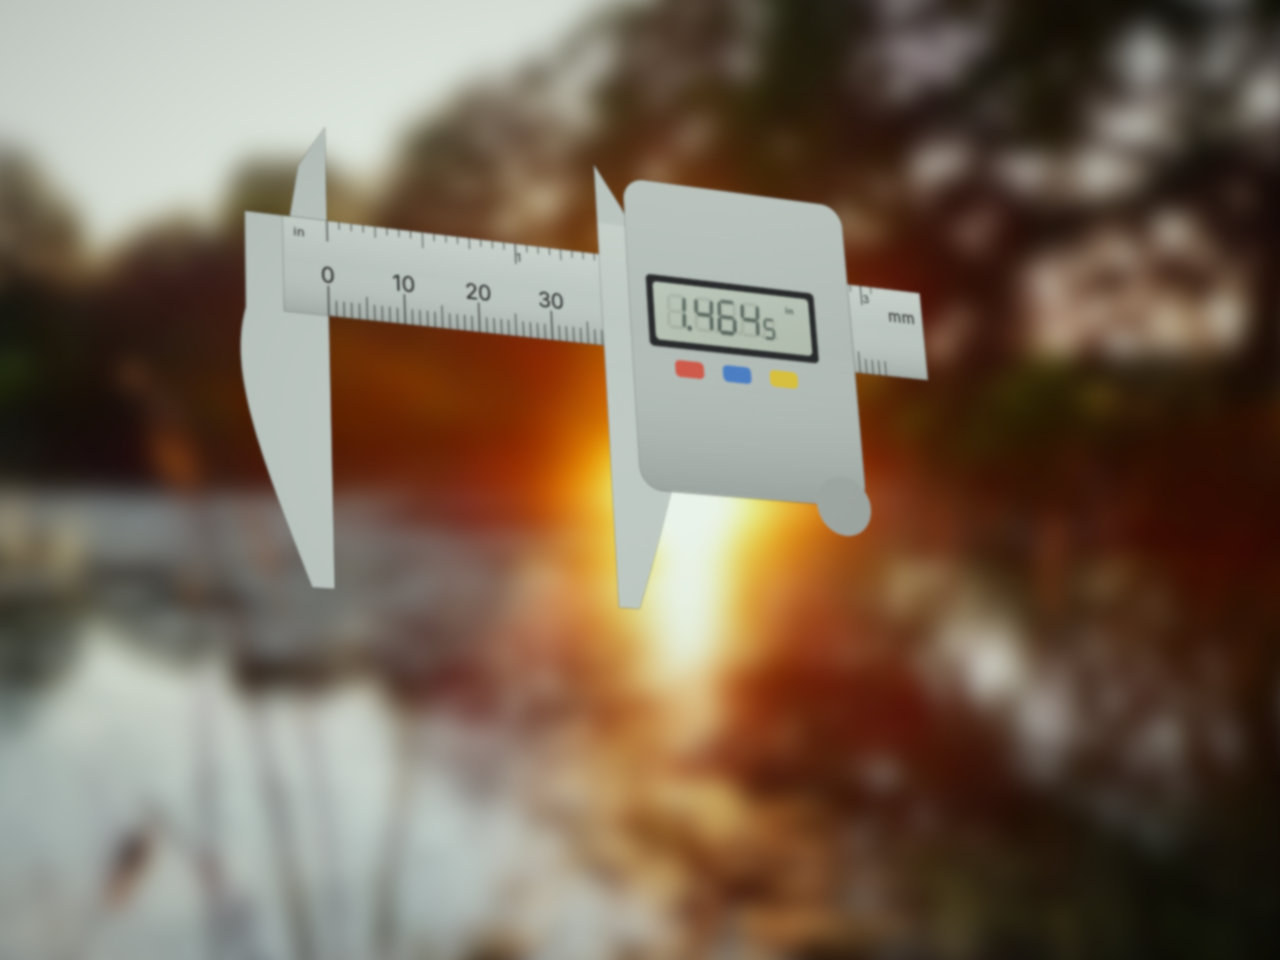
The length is 1.4645,in
